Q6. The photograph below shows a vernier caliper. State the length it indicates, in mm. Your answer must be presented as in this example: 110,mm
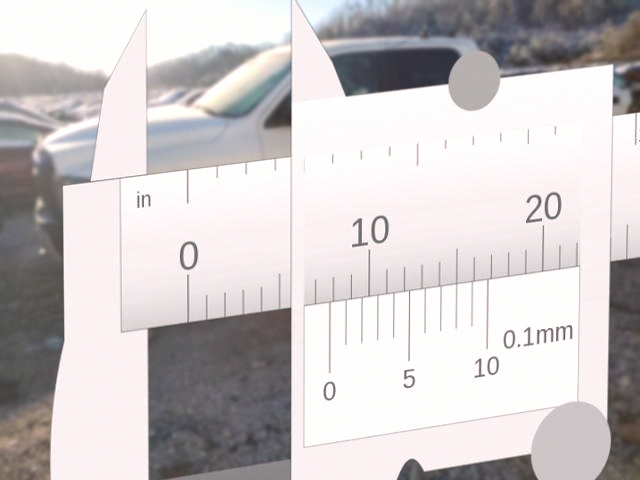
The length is 7.8,mm
